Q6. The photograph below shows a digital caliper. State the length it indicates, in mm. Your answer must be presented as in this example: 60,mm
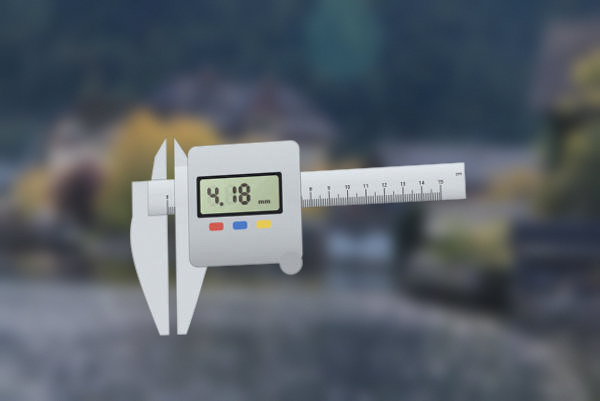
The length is 4.18,mm
